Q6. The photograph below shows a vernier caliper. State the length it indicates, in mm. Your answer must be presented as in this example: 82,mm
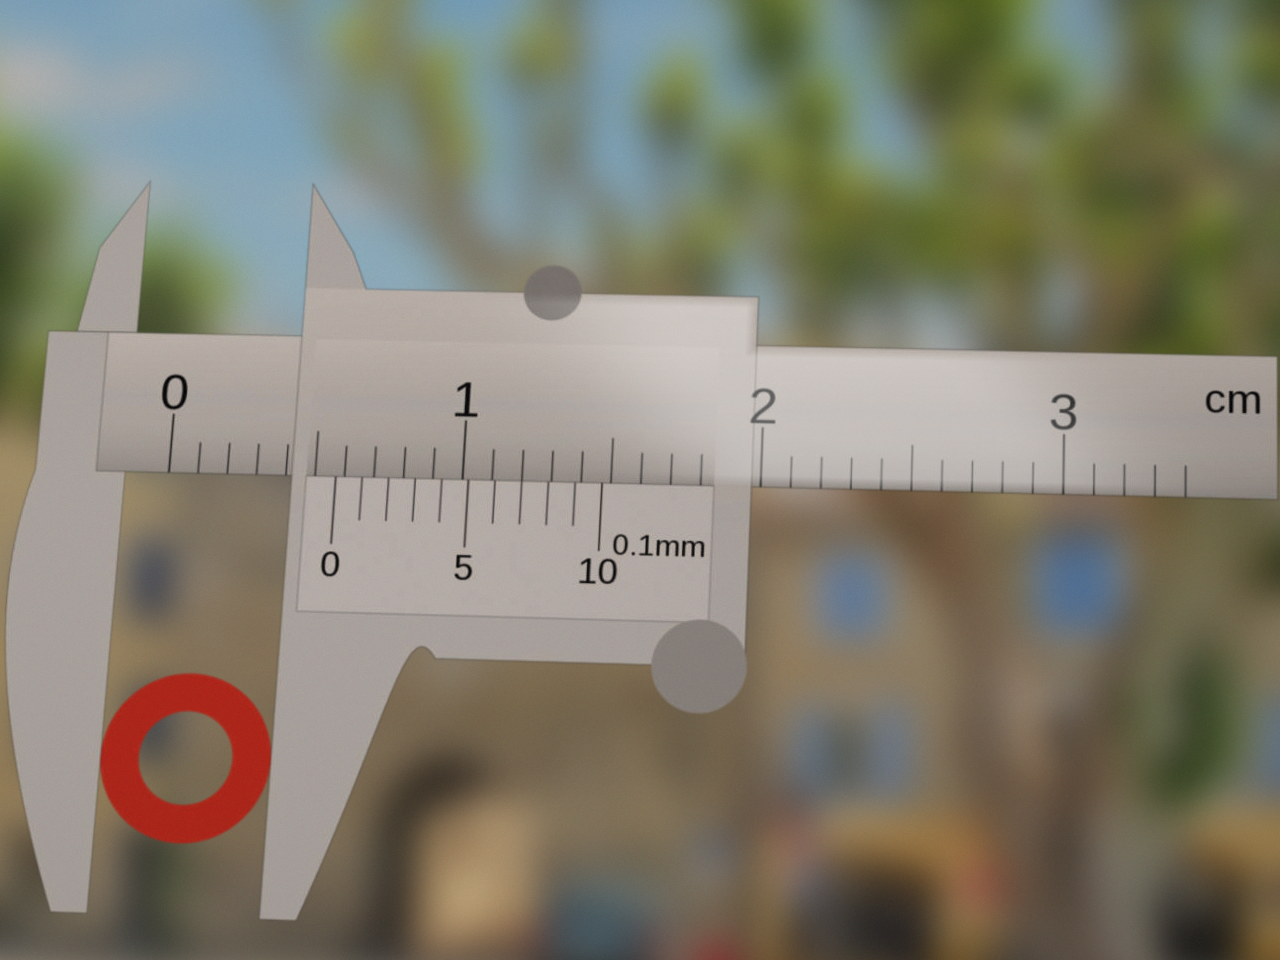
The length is 5.7,mm
